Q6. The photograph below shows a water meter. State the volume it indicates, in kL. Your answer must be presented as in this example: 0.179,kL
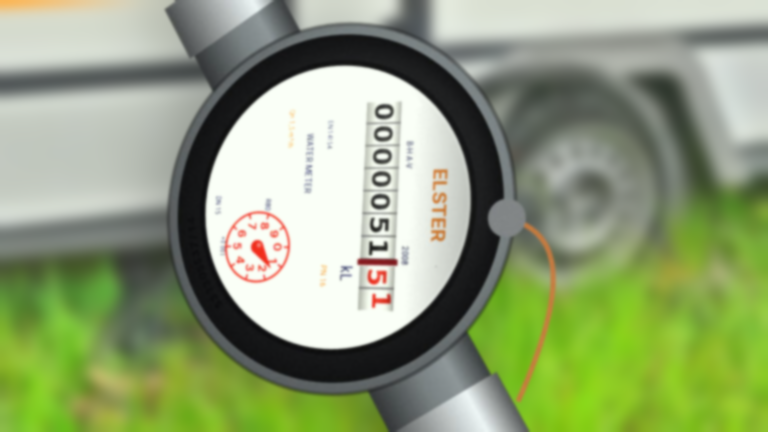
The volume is 51.511,kL
